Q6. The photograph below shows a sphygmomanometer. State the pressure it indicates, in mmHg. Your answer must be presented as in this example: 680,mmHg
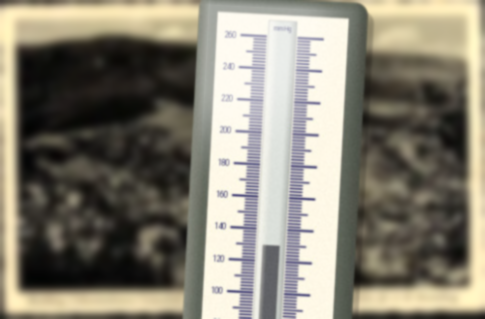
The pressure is 130,mmHg
